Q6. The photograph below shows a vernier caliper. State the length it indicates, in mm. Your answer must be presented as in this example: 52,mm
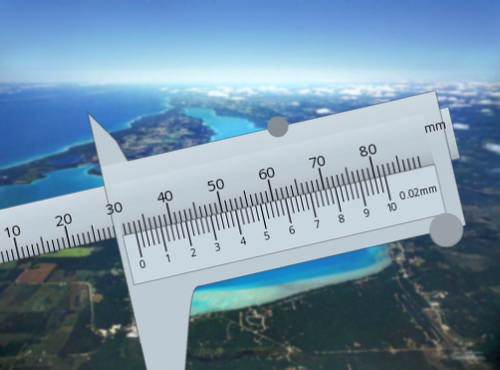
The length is 33.0,mm
